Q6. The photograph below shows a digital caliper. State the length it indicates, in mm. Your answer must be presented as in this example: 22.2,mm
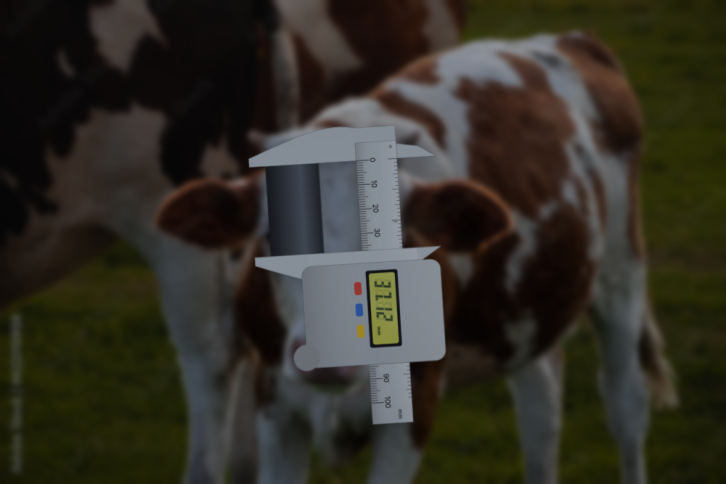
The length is 37.12,mm
